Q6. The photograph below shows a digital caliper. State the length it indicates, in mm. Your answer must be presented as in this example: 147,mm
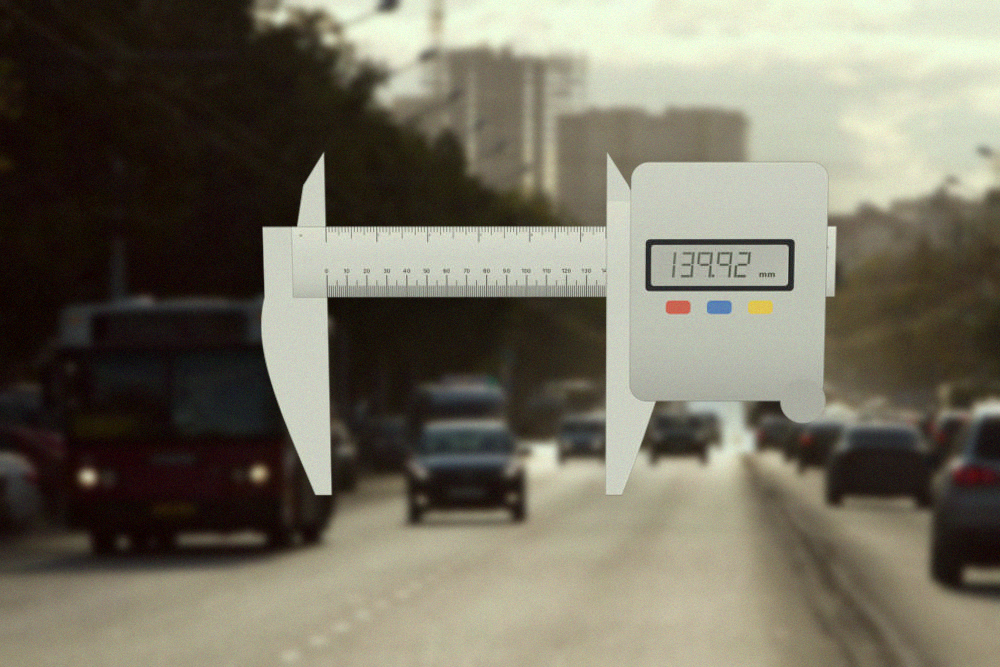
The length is 139.92,mm
